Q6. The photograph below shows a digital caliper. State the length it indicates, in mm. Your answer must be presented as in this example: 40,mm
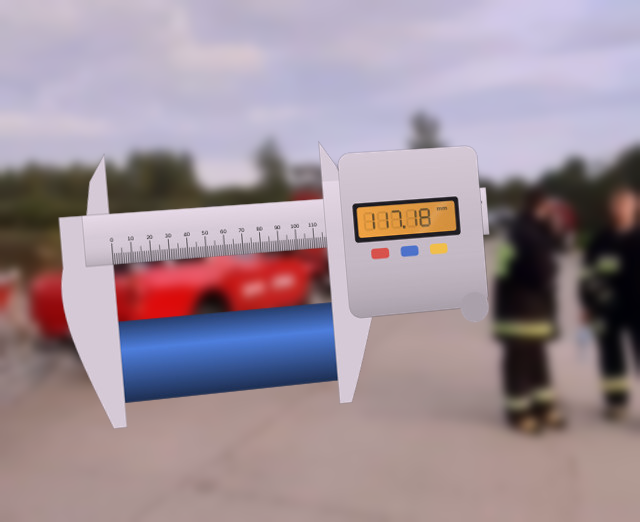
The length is 117.18,mm
